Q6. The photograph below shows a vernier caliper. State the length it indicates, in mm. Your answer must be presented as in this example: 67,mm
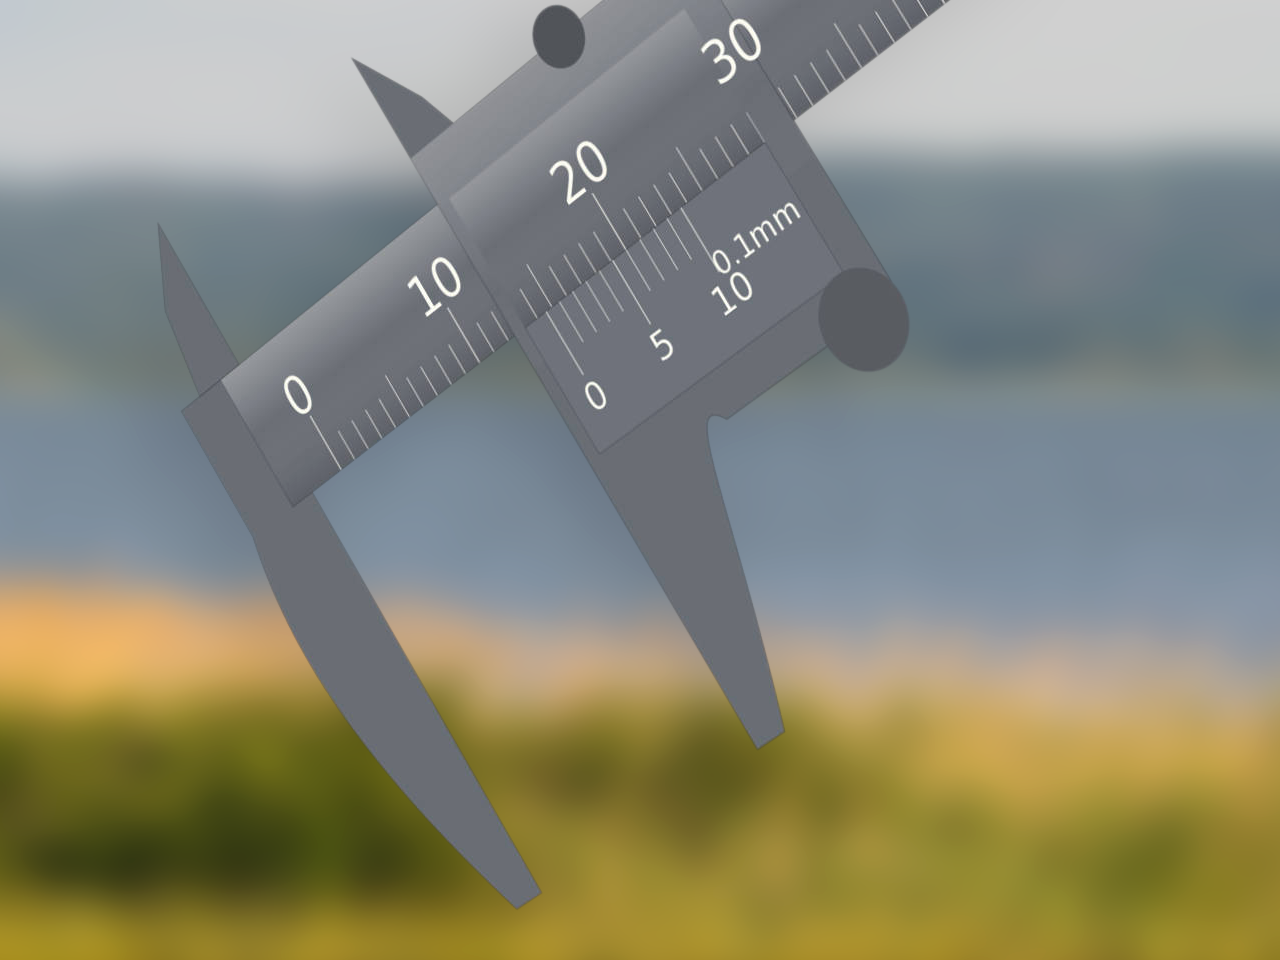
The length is 14.6,mm
